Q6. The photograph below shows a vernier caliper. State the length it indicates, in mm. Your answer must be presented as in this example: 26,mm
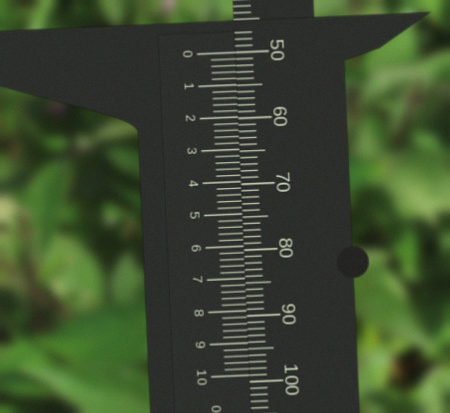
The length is 50.0,mm
